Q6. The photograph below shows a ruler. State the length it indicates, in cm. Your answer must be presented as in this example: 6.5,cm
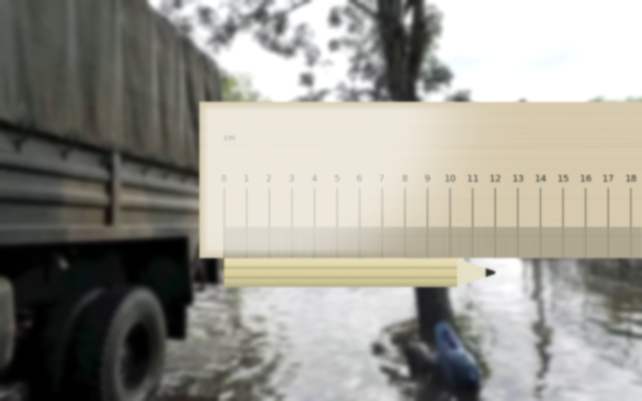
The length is 12,cm
